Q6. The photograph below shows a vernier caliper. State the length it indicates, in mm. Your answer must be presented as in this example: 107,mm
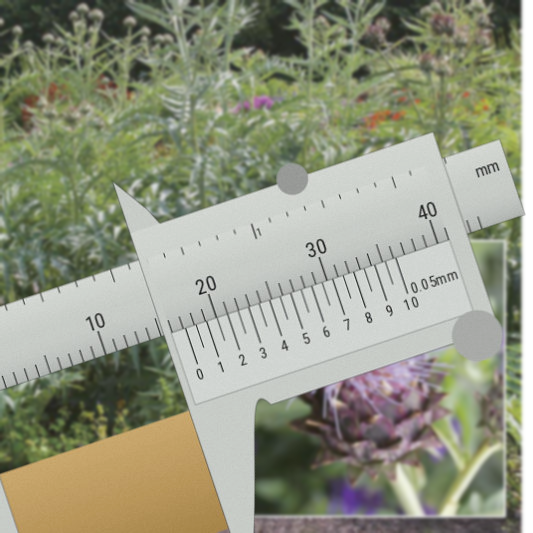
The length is 17.2,mm
